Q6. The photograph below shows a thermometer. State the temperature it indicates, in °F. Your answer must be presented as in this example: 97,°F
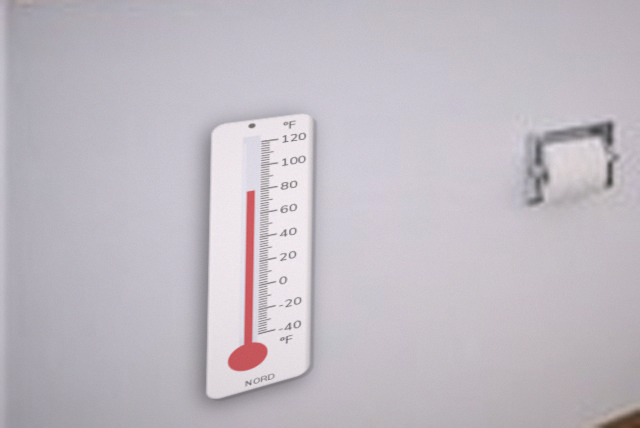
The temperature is 80,°F
